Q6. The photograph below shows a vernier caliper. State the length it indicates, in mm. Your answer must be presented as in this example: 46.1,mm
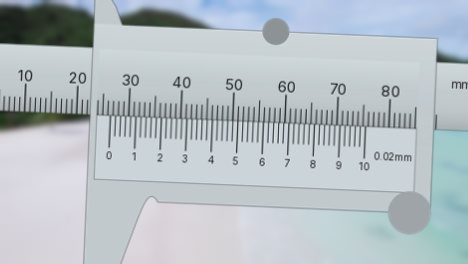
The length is 26.5,mm
